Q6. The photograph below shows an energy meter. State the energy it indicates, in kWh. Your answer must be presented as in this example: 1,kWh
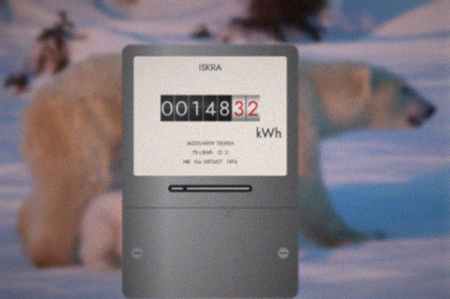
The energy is 148.32,kWh
